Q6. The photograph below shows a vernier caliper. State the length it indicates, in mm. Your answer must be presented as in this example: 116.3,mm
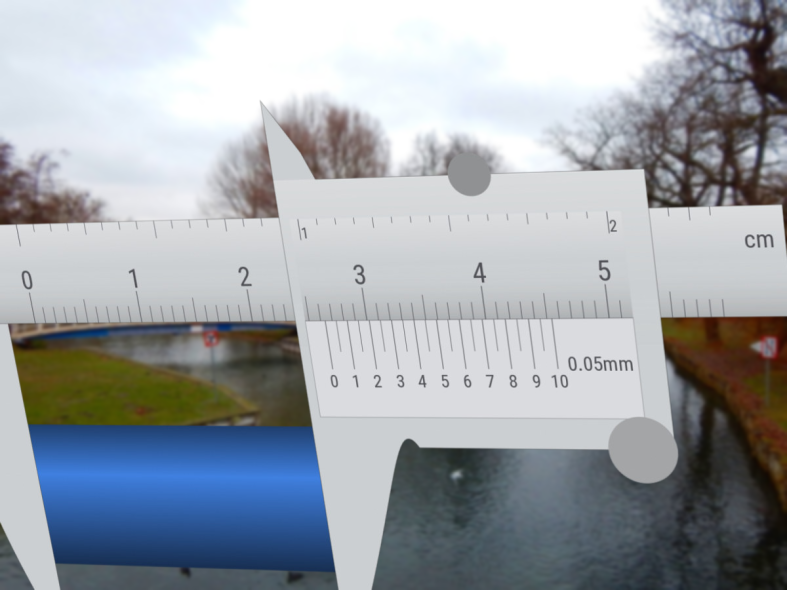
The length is 26.4,mm
